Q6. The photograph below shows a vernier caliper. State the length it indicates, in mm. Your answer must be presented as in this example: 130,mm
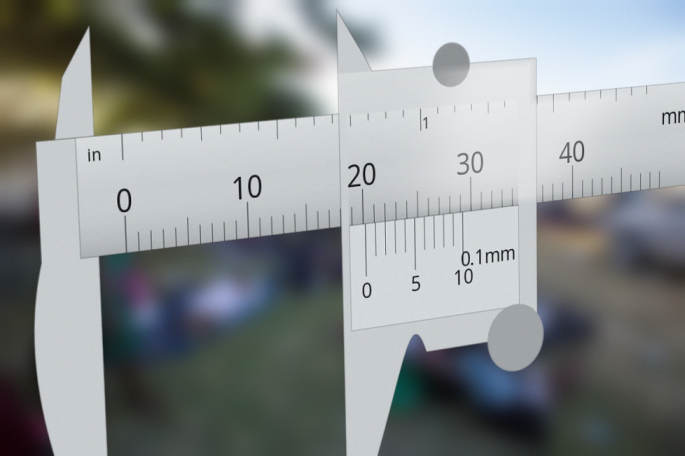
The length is 20.2,mm
